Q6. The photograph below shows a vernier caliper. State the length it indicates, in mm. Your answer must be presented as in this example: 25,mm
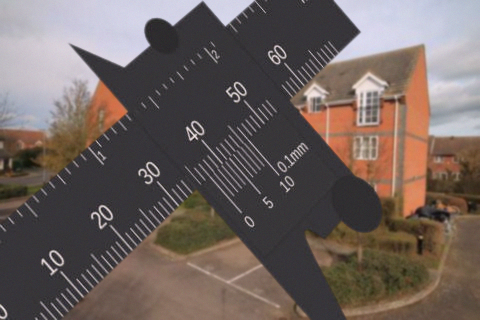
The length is 37.0,mm
